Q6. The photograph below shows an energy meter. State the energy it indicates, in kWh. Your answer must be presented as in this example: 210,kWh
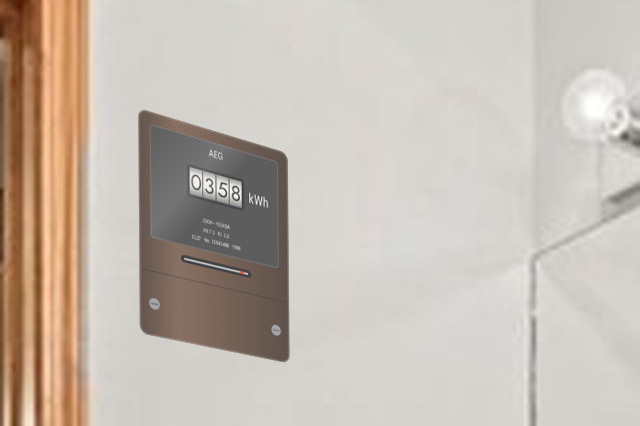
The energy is 358,kWh
